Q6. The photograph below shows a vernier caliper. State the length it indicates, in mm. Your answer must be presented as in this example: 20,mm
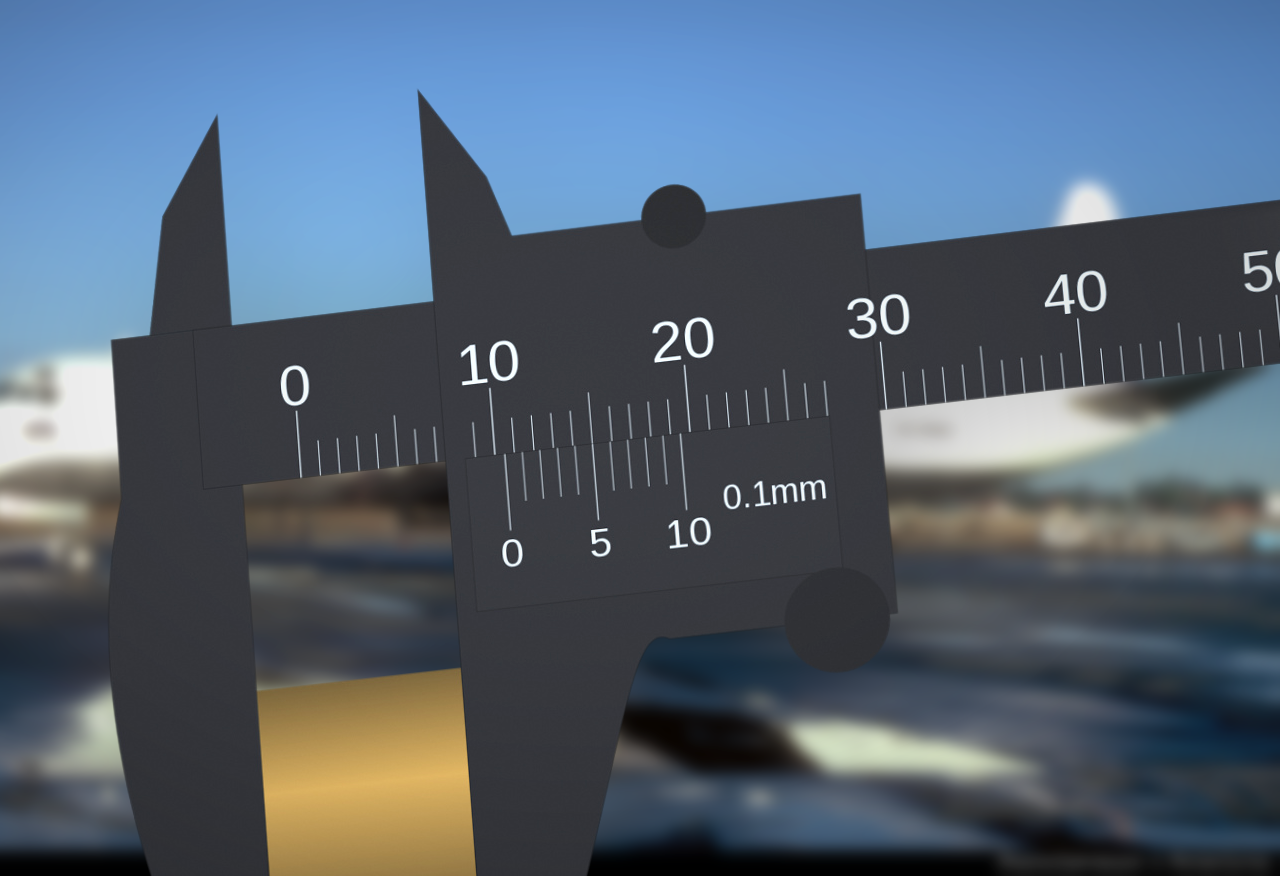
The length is 10.5,mm
